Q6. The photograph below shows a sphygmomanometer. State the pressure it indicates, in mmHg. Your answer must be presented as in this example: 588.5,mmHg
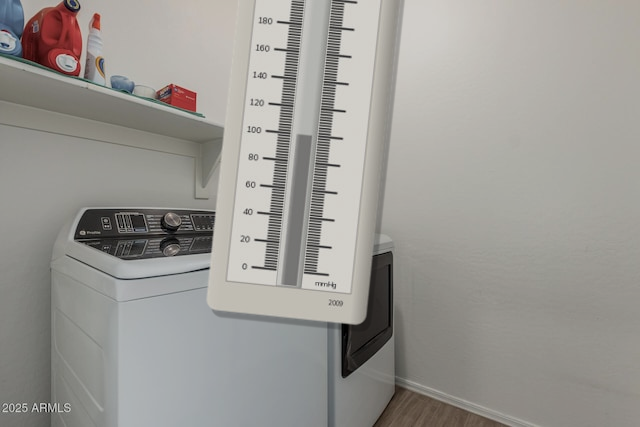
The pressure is 100,mmHg
